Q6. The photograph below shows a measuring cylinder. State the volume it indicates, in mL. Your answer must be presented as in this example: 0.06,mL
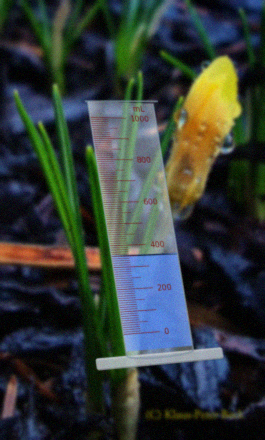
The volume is 350,mL
